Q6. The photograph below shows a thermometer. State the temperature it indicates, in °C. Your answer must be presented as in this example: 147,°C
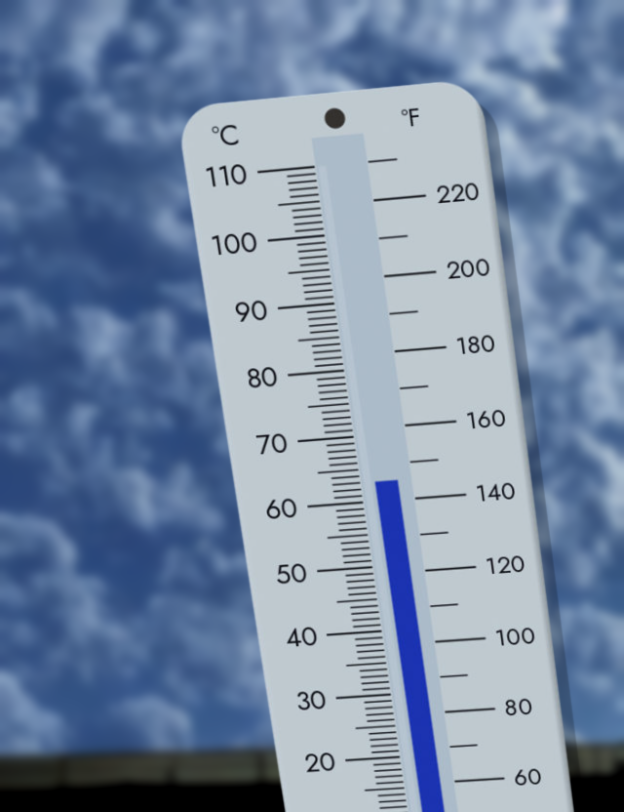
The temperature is 63,°C
